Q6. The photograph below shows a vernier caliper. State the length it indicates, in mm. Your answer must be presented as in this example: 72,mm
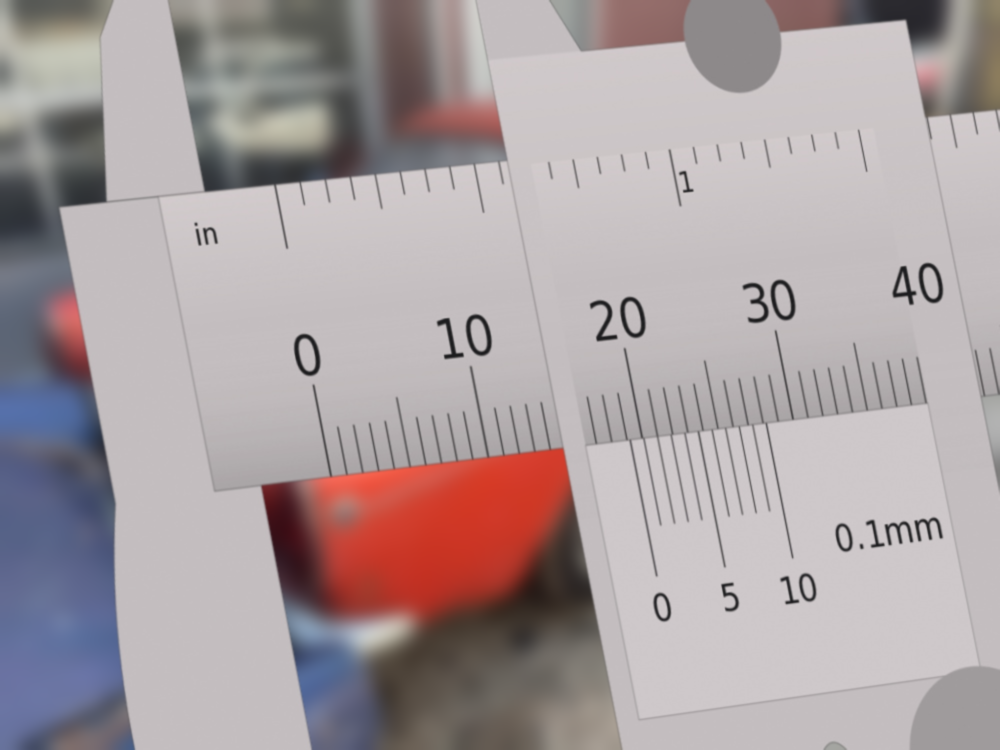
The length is 19.2,mm
